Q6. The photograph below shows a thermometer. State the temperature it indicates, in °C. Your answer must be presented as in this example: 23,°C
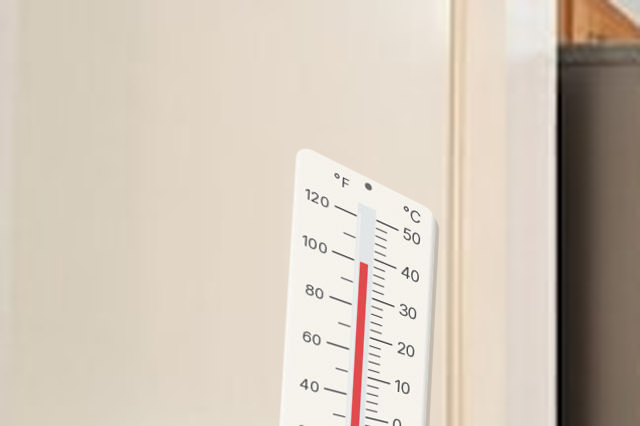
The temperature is 38,°C
